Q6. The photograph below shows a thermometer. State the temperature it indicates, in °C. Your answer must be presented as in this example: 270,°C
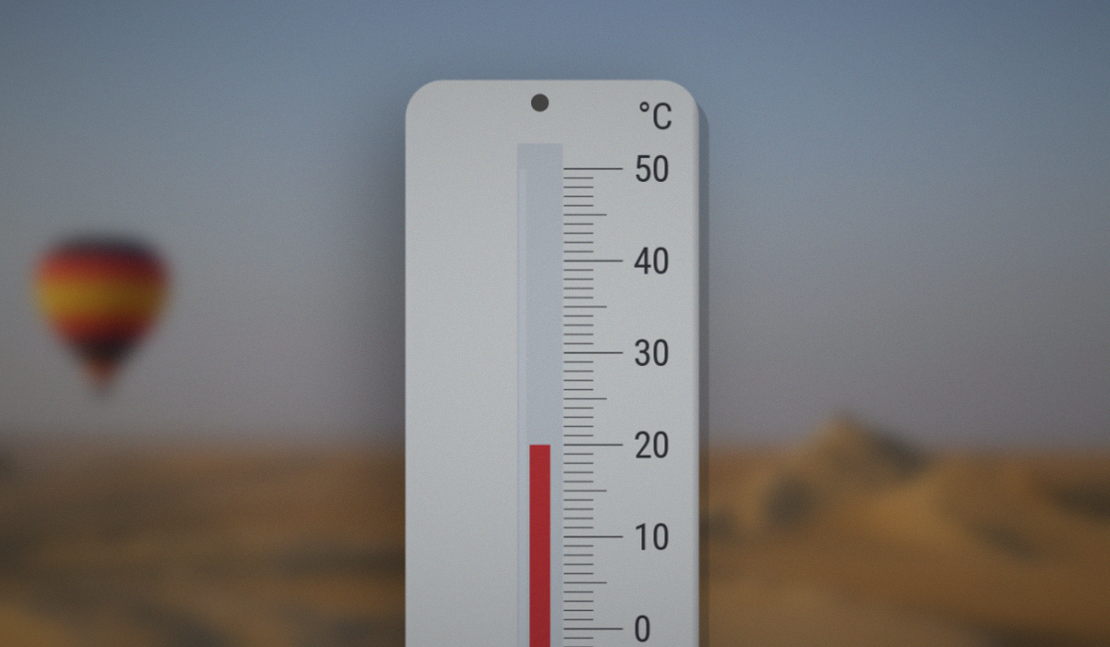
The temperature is 20,°C
